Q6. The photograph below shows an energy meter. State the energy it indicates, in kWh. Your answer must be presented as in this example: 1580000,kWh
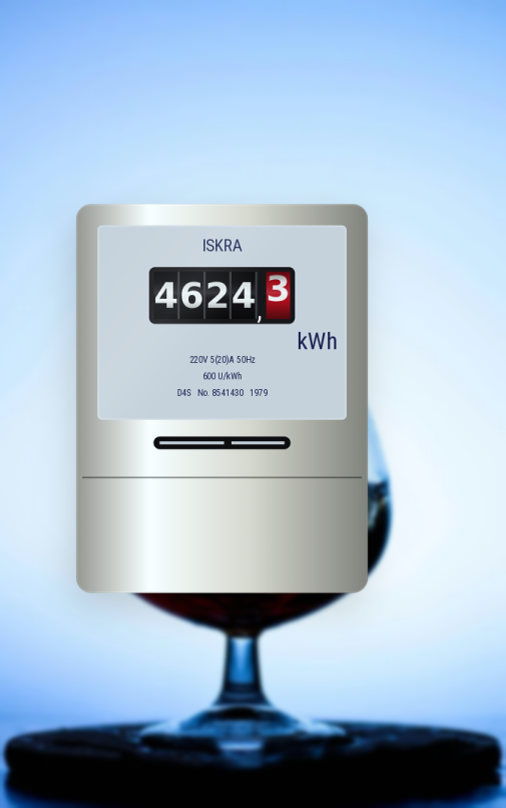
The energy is 4624.3,kWh
